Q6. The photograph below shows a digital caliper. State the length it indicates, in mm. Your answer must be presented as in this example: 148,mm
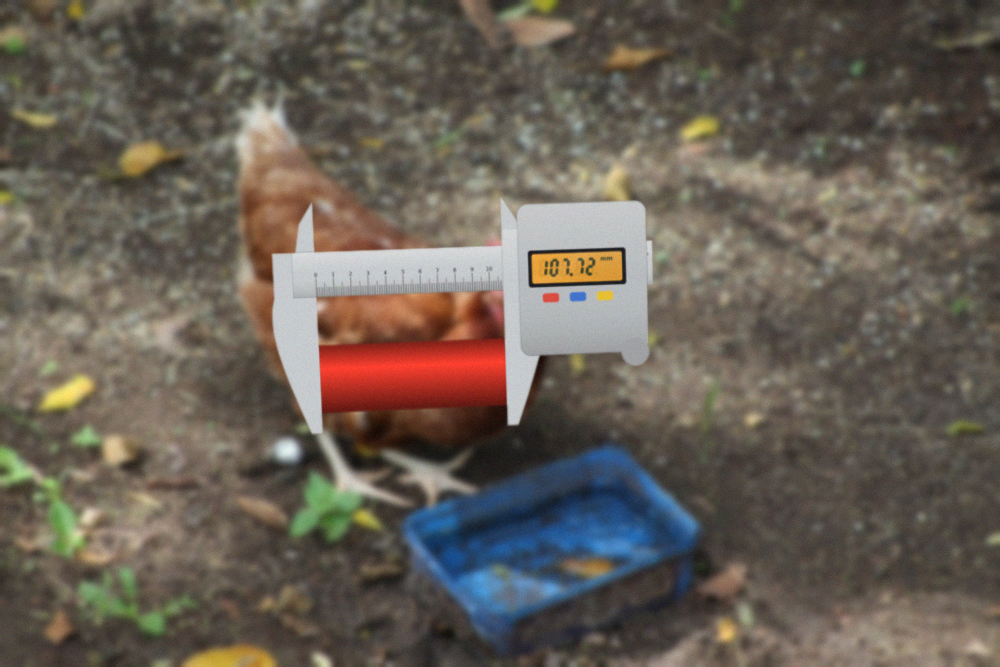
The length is 107.72,mm
